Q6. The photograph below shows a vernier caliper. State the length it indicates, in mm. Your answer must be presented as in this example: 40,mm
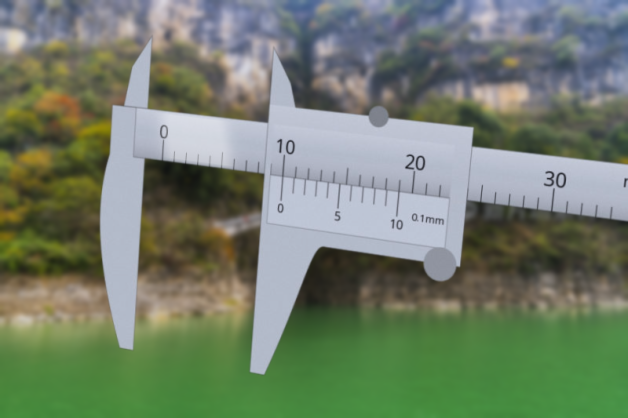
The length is 10.0,mm
